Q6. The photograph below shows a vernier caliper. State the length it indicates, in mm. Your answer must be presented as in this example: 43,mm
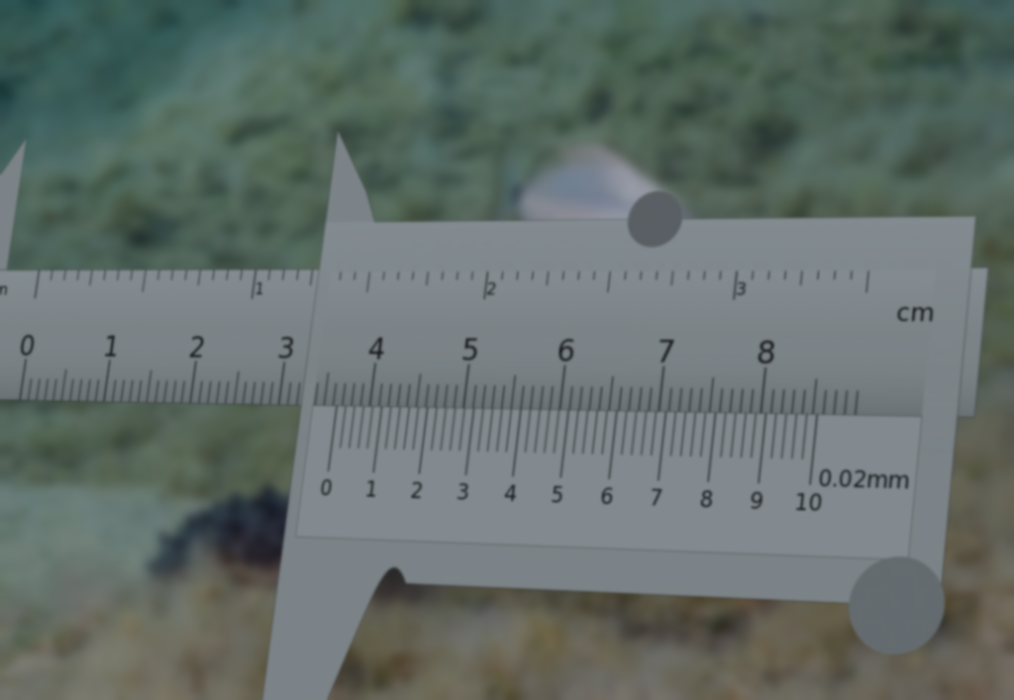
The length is 36.4,mm
